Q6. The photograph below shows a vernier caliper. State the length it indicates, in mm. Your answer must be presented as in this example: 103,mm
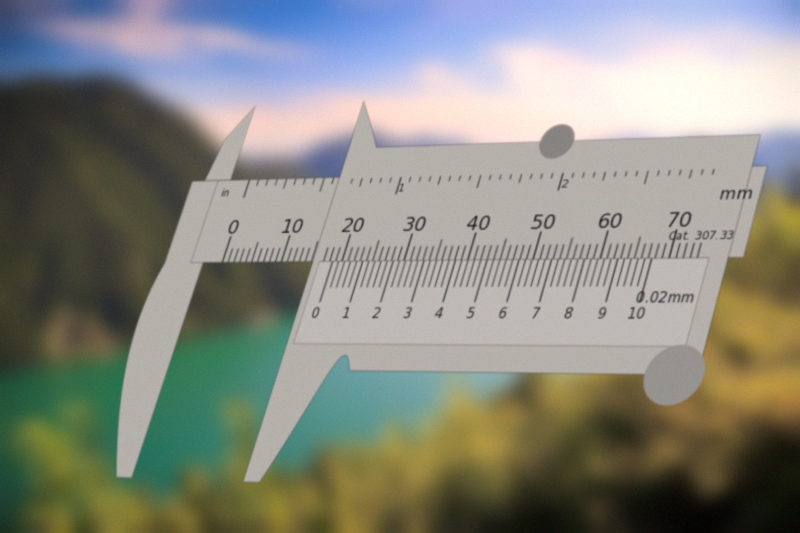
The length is 18.5,mm
